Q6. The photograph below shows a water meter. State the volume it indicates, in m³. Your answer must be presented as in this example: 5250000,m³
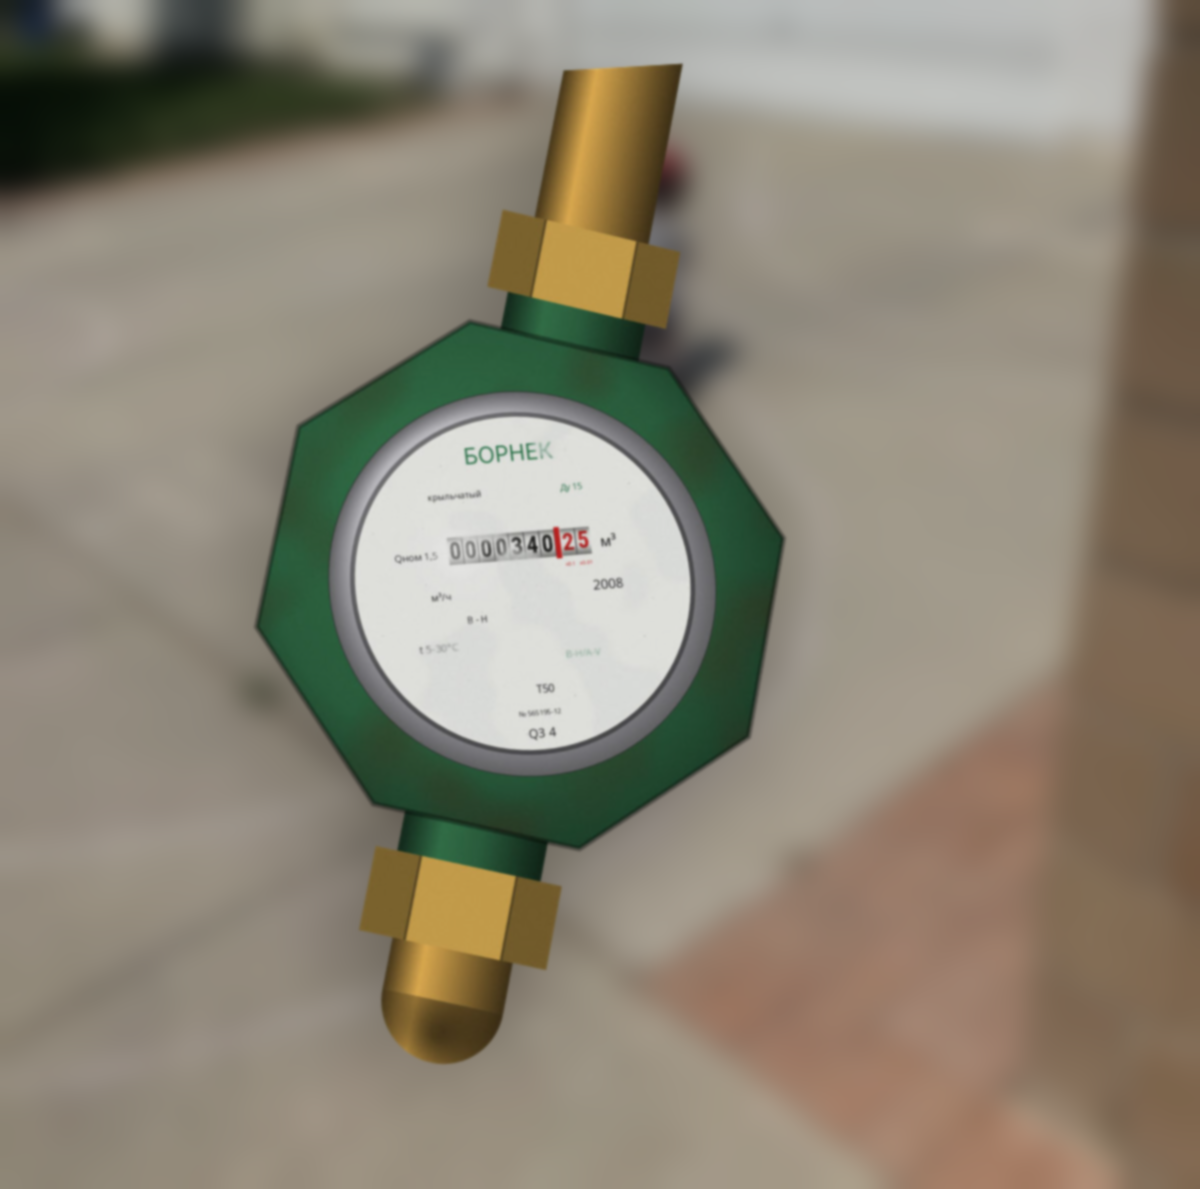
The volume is 340.25,m³
